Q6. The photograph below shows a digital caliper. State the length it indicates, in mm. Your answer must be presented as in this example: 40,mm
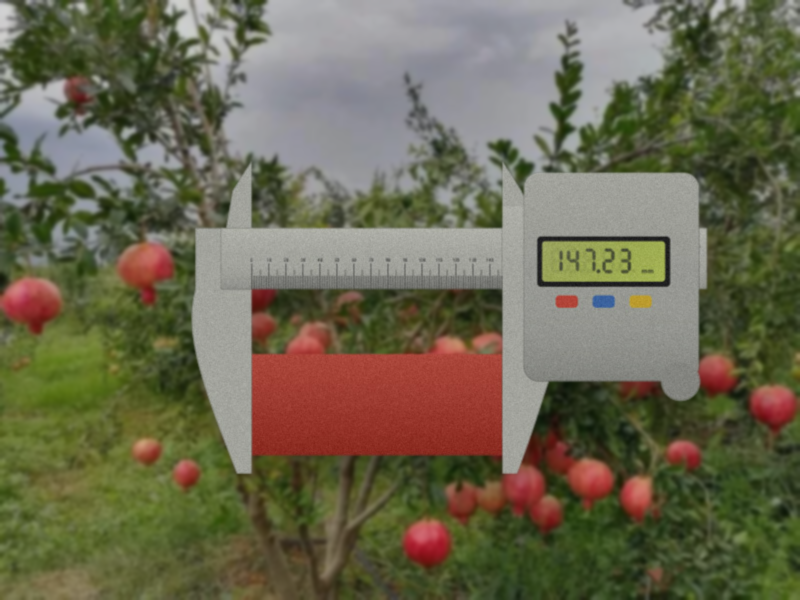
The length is 147.23,mm
